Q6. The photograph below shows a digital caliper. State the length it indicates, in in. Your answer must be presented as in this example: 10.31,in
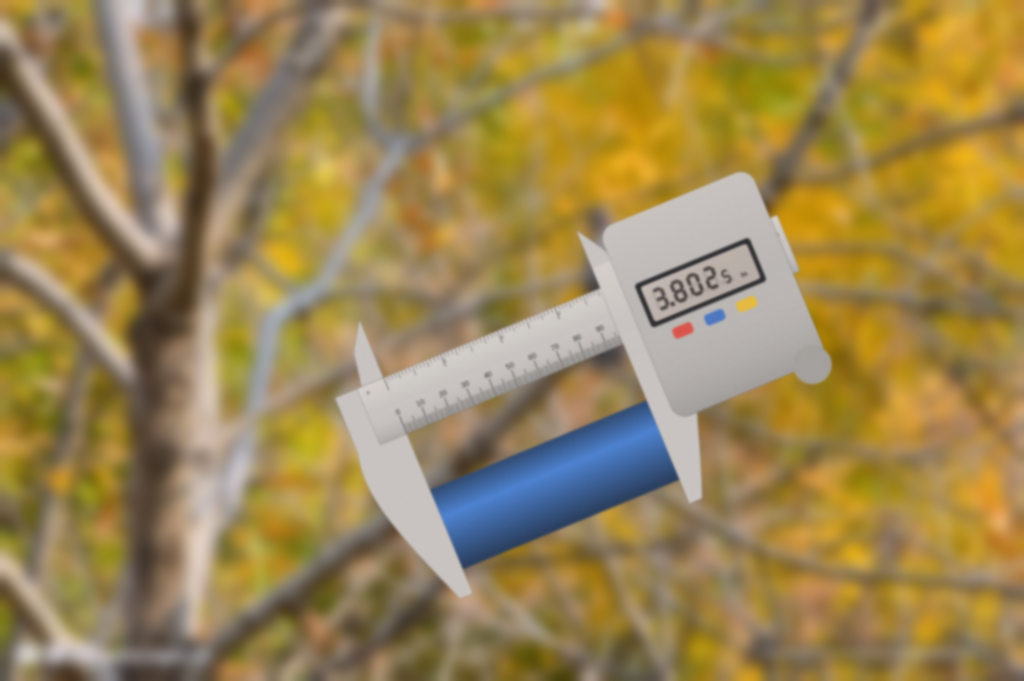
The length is 3.8025,in
